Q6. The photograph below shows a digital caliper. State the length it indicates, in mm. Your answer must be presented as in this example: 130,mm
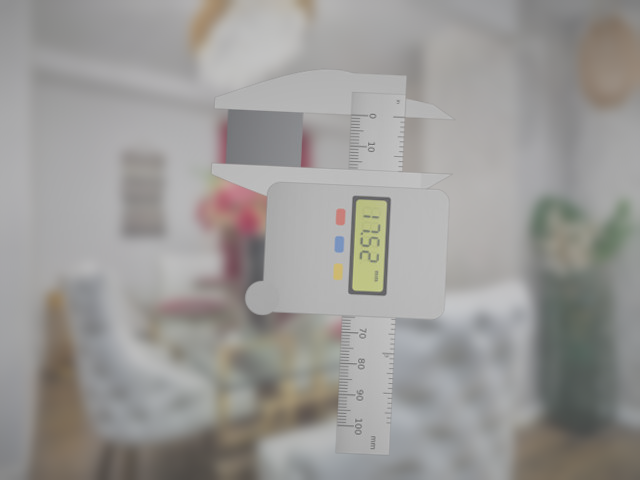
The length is 17.52,mm
